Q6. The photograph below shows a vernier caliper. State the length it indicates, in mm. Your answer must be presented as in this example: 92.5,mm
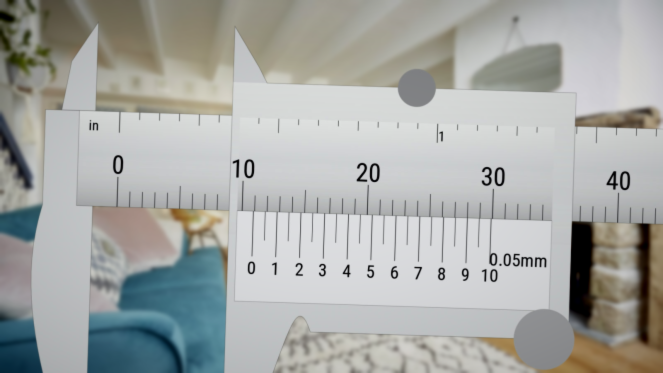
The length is 10.9,mm
